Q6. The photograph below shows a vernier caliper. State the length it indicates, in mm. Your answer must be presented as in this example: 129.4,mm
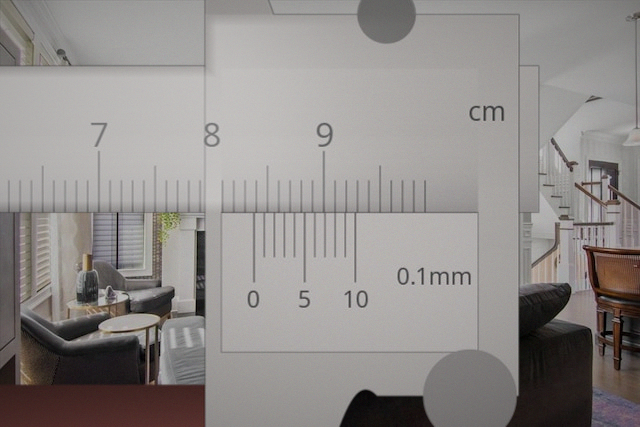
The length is 83.8,mm
